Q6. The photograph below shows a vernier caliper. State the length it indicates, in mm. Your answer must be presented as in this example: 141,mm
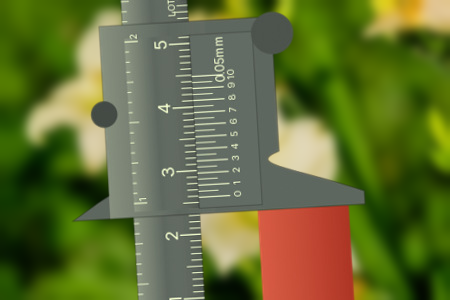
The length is 25.8,mm
